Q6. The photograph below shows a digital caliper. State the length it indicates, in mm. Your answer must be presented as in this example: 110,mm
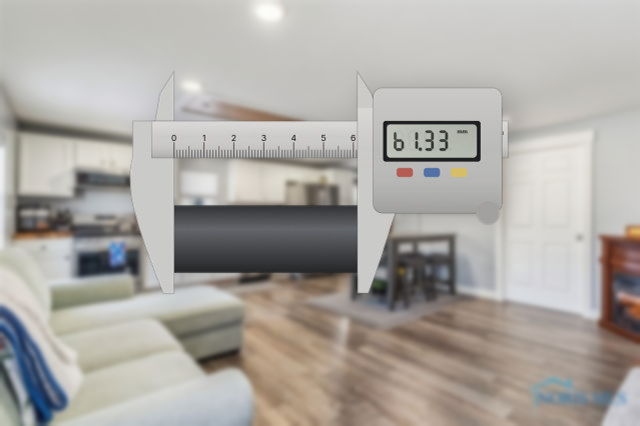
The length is 61.33,mm
